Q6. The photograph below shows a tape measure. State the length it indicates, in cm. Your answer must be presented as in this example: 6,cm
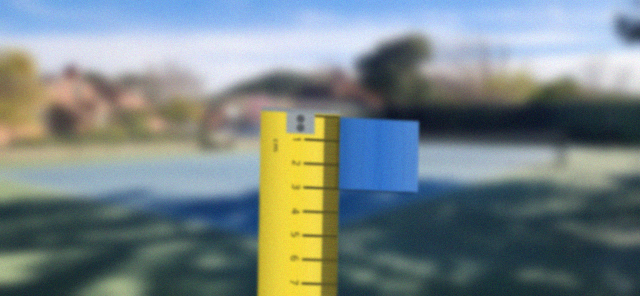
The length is 3,cm
